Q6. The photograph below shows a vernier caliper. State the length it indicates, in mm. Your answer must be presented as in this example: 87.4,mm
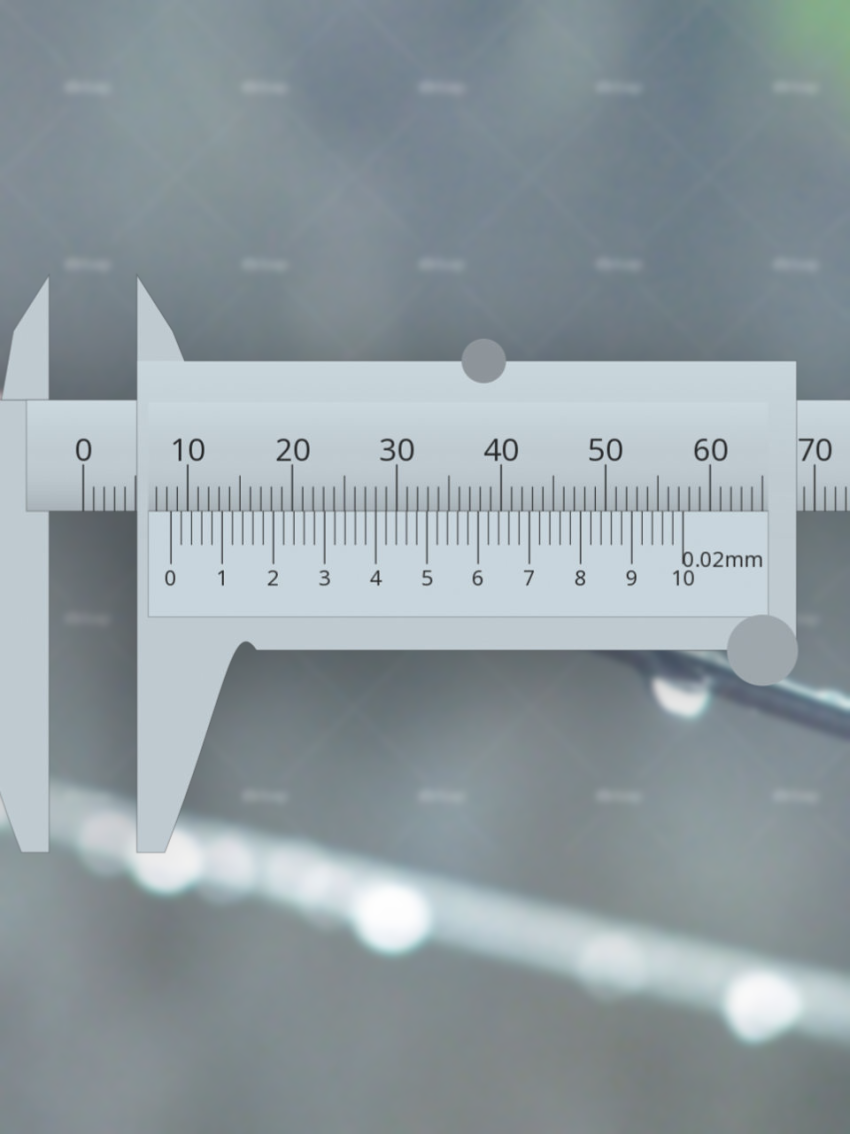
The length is 8.4,mm
